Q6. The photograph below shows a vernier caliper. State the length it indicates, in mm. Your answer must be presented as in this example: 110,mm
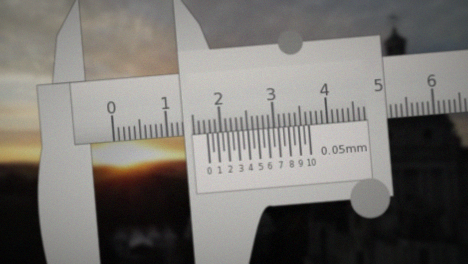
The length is 17.5,mm
